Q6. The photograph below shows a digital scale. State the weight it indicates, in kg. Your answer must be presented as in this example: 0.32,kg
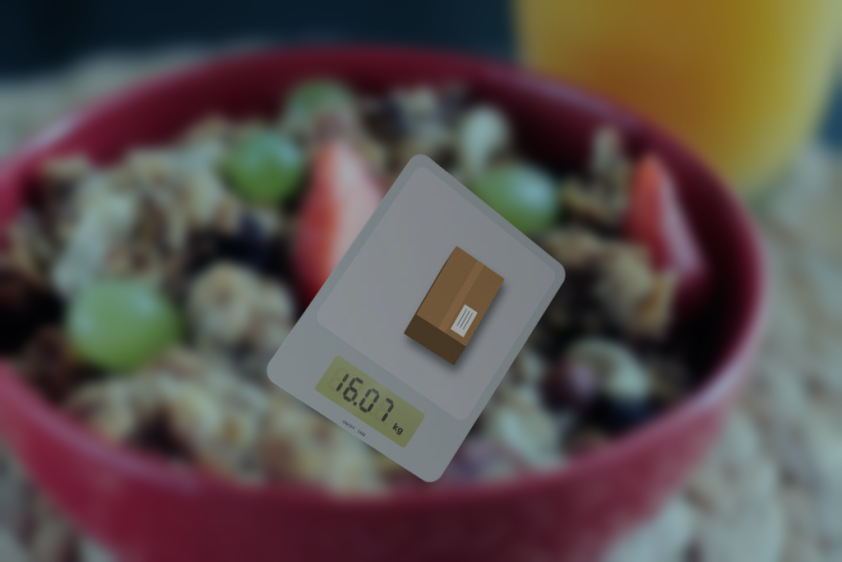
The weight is 16.07,kg
